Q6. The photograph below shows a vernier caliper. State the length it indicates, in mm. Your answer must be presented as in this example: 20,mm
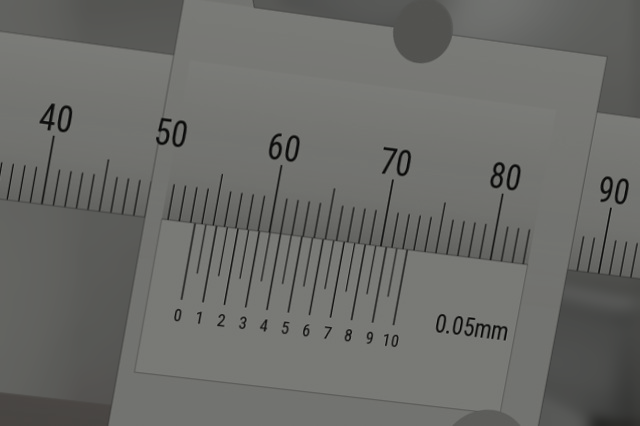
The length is 53.4,mm
